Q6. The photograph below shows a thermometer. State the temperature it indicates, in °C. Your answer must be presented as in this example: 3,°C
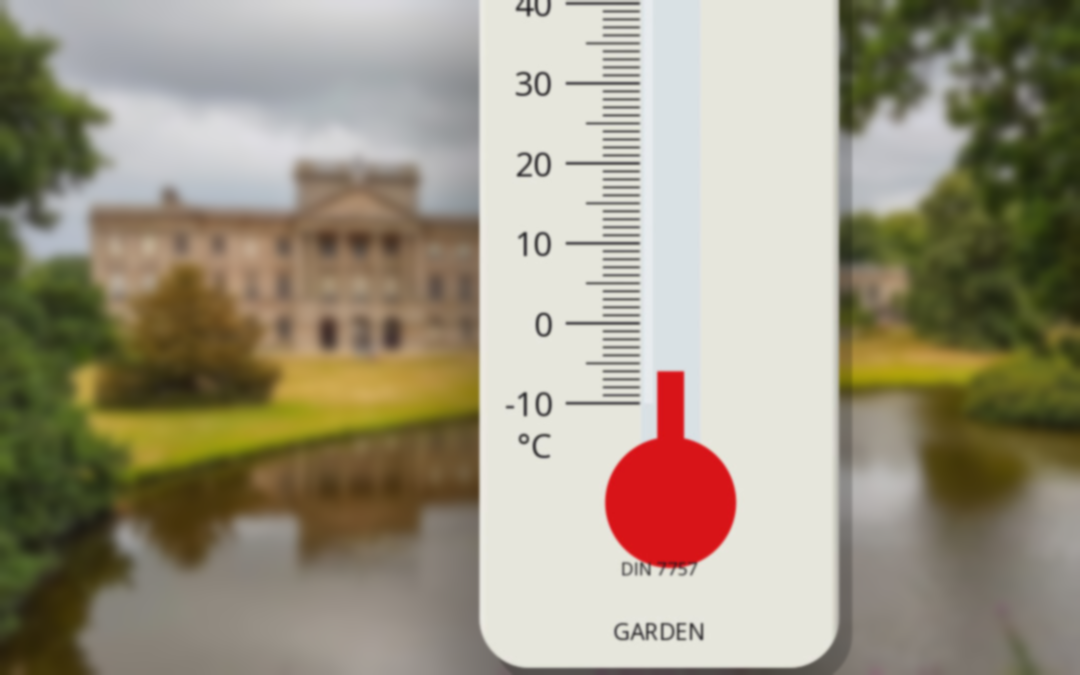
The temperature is -6,°C
